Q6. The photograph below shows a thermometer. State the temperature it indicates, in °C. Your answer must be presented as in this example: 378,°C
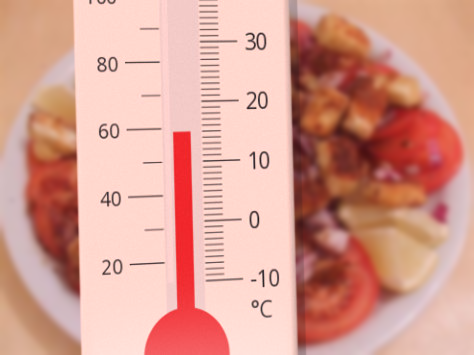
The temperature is 15,°C
